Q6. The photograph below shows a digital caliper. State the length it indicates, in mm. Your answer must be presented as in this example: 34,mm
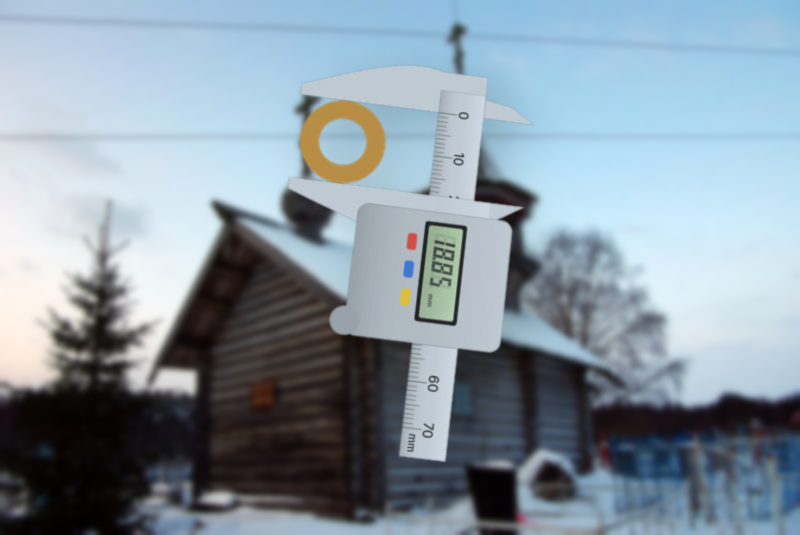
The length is 18.85,mm
